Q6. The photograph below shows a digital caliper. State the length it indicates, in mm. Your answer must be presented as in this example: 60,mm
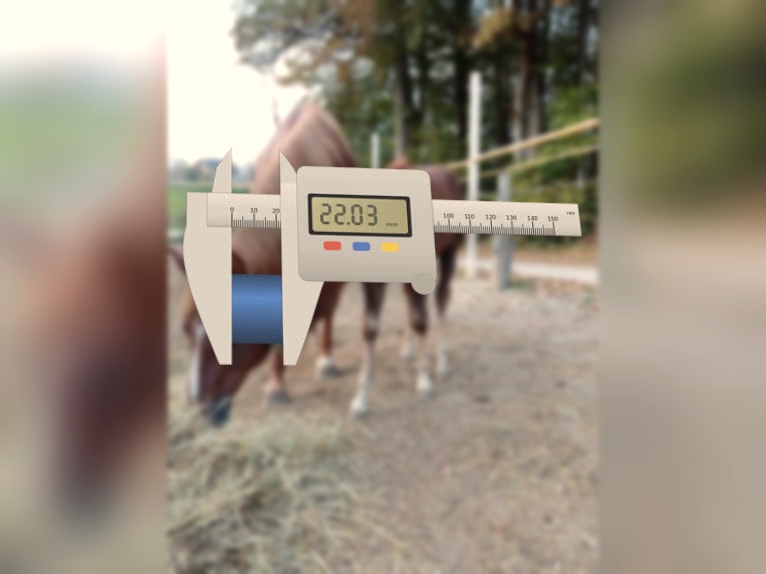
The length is 22.03,mm
